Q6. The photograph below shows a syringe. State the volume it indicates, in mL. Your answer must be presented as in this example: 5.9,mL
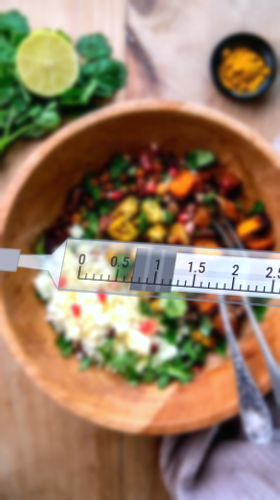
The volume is 0.7,mL
